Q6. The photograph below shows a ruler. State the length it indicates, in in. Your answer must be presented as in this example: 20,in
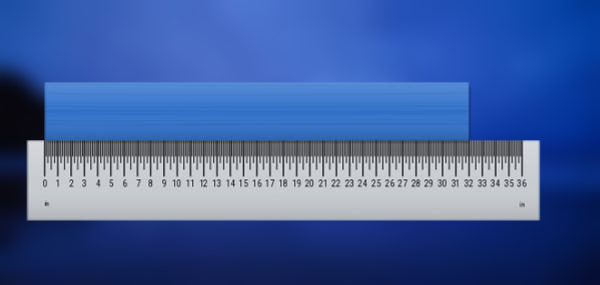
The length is 32,in
